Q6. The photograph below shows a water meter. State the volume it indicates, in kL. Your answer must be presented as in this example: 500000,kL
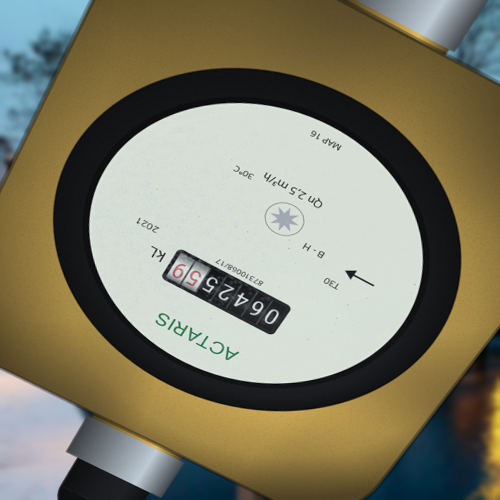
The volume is 6425.59,kL
